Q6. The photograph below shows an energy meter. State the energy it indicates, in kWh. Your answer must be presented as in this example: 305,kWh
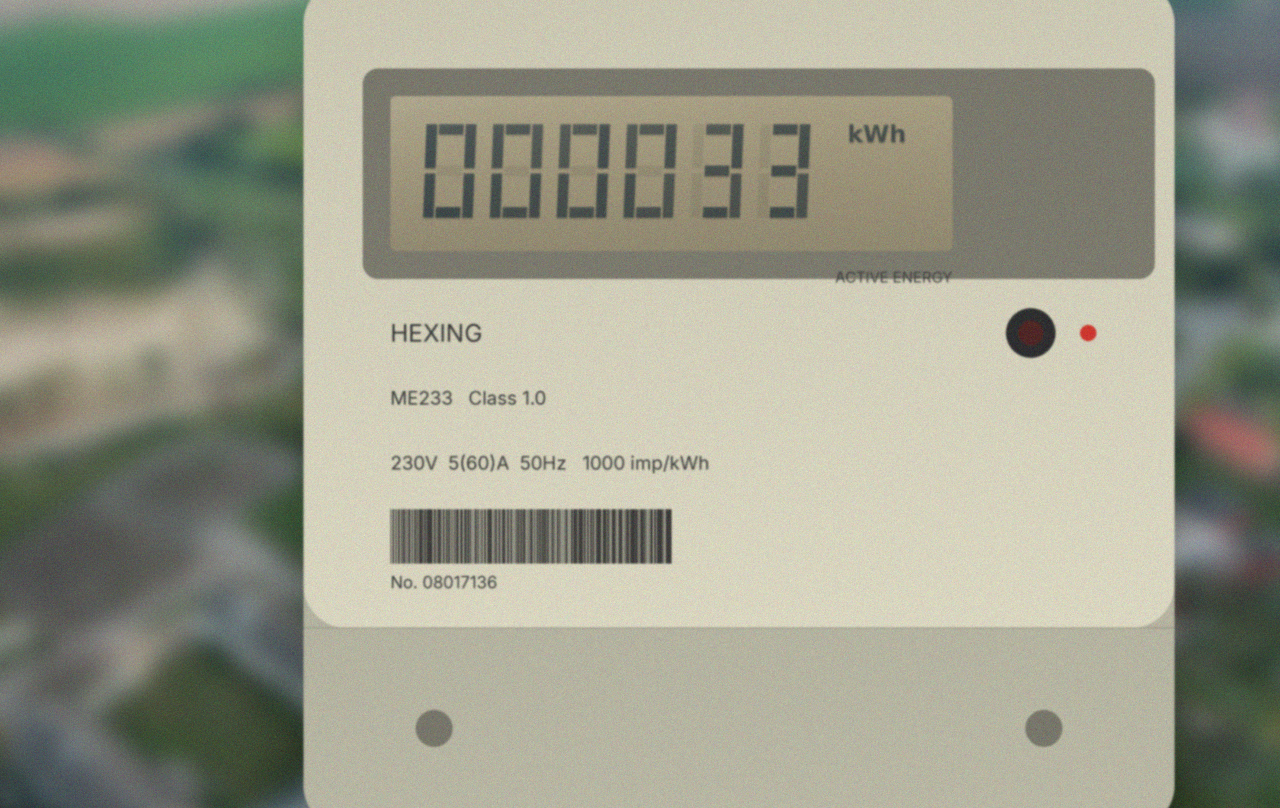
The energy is 33,kWh
